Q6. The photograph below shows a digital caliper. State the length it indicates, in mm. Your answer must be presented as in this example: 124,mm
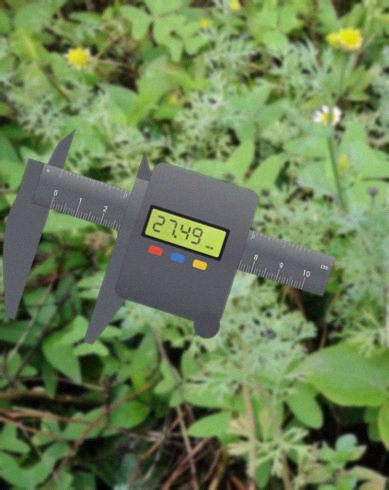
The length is 27.49,mm
